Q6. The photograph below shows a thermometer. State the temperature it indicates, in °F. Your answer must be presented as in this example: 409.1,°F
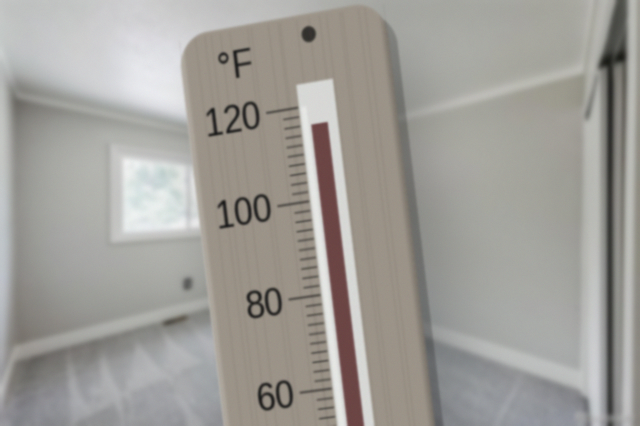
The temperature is 116,°F
